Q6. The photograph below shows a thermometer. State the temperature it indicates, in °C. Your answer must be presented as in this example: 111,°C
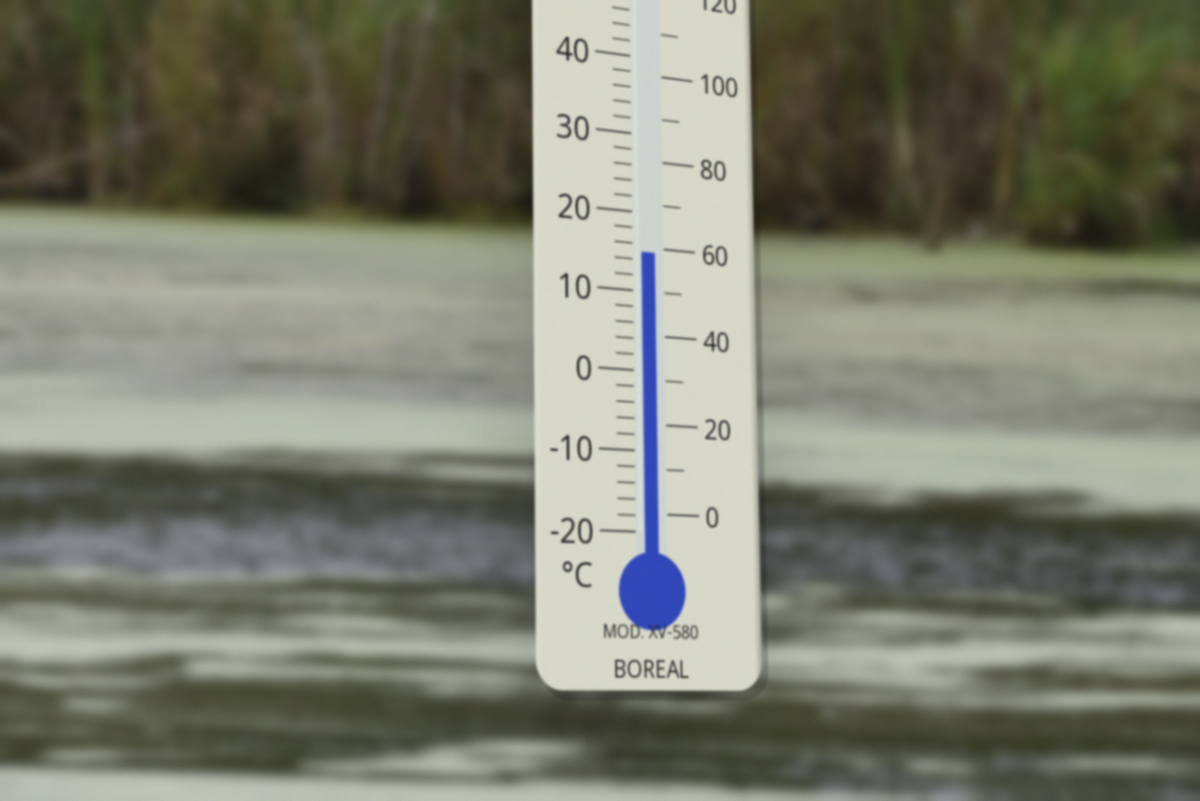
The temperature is 15,°C
